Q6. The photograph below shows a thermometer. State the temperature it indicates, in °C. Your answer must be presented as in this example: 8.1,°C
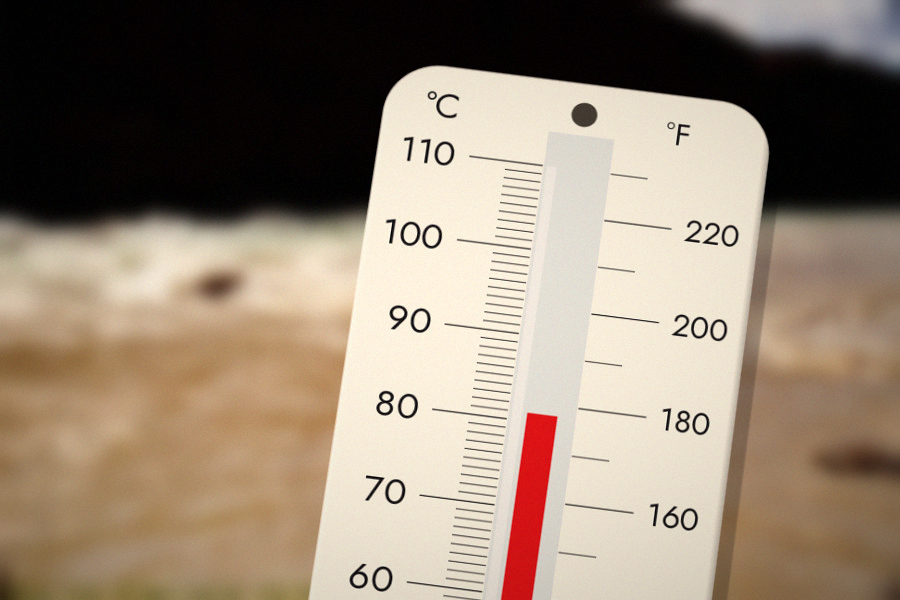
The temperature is 81,°C
